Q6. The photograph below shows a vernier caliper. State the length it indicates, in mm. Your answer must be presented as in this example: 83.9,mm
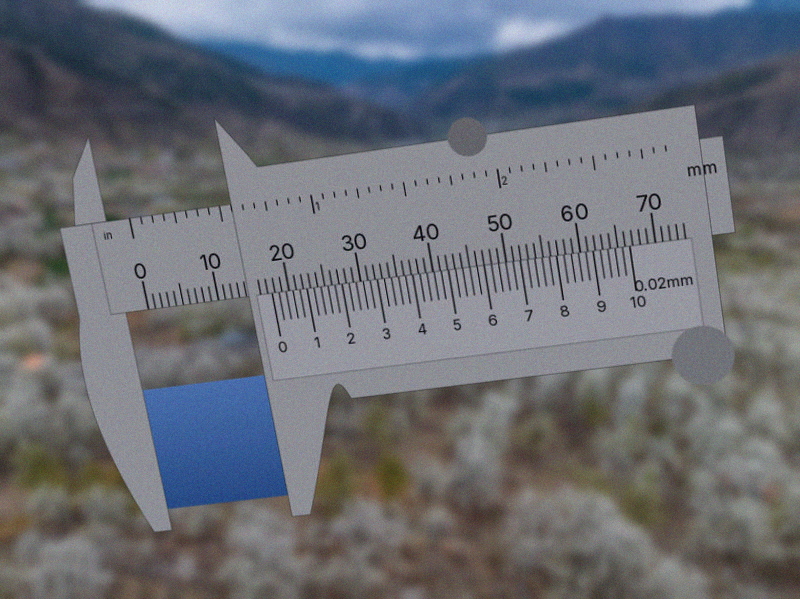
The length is 17.6,mm
